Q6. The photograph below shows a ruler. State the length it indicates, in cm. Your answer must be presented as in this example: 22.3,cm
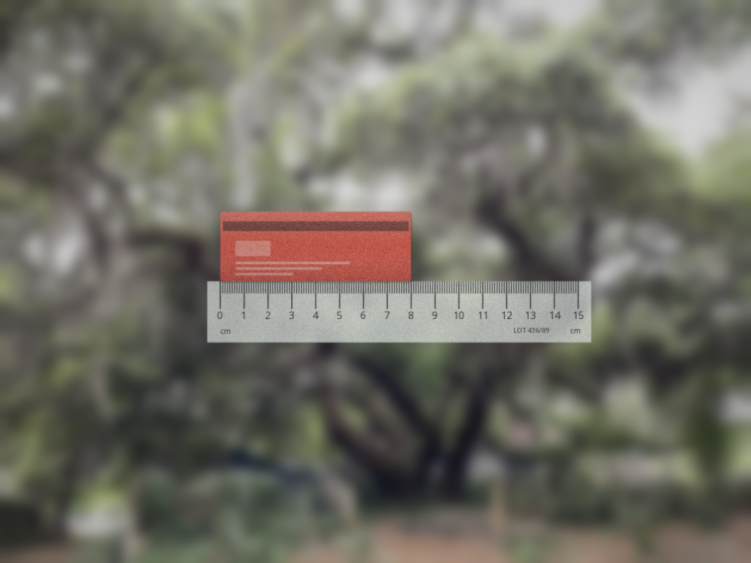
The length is 8,cm
